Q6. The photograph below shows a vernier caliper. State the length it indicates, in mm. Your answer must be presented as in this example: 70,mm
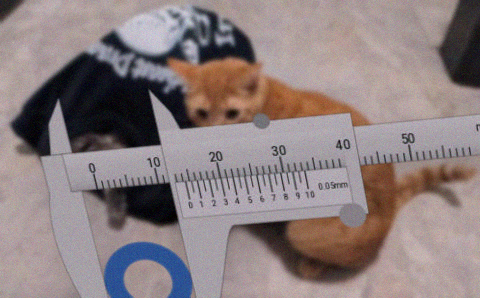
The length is 14.4,mm
